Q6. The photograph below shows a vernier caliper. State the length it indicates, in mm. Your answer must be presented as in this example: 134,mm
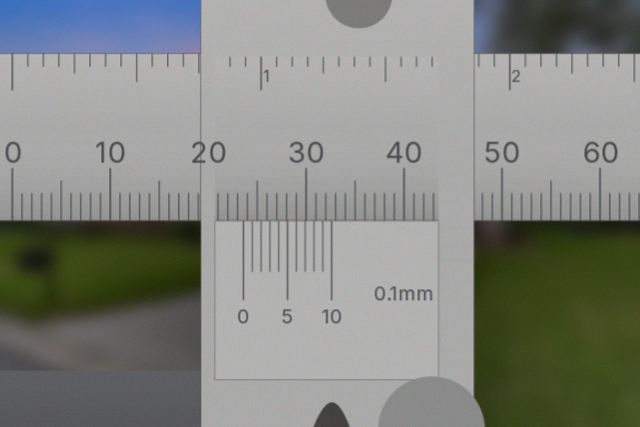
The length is 23.6,mm
